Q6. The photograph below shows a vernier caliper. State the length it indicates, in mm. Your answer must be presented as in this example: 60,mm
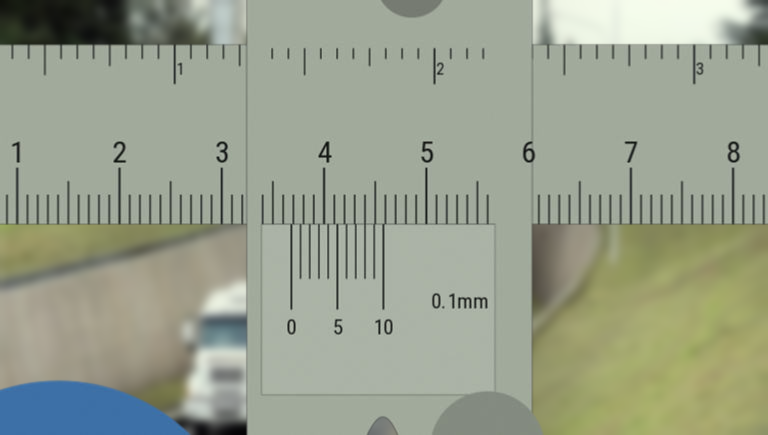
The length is 36.8,mm
